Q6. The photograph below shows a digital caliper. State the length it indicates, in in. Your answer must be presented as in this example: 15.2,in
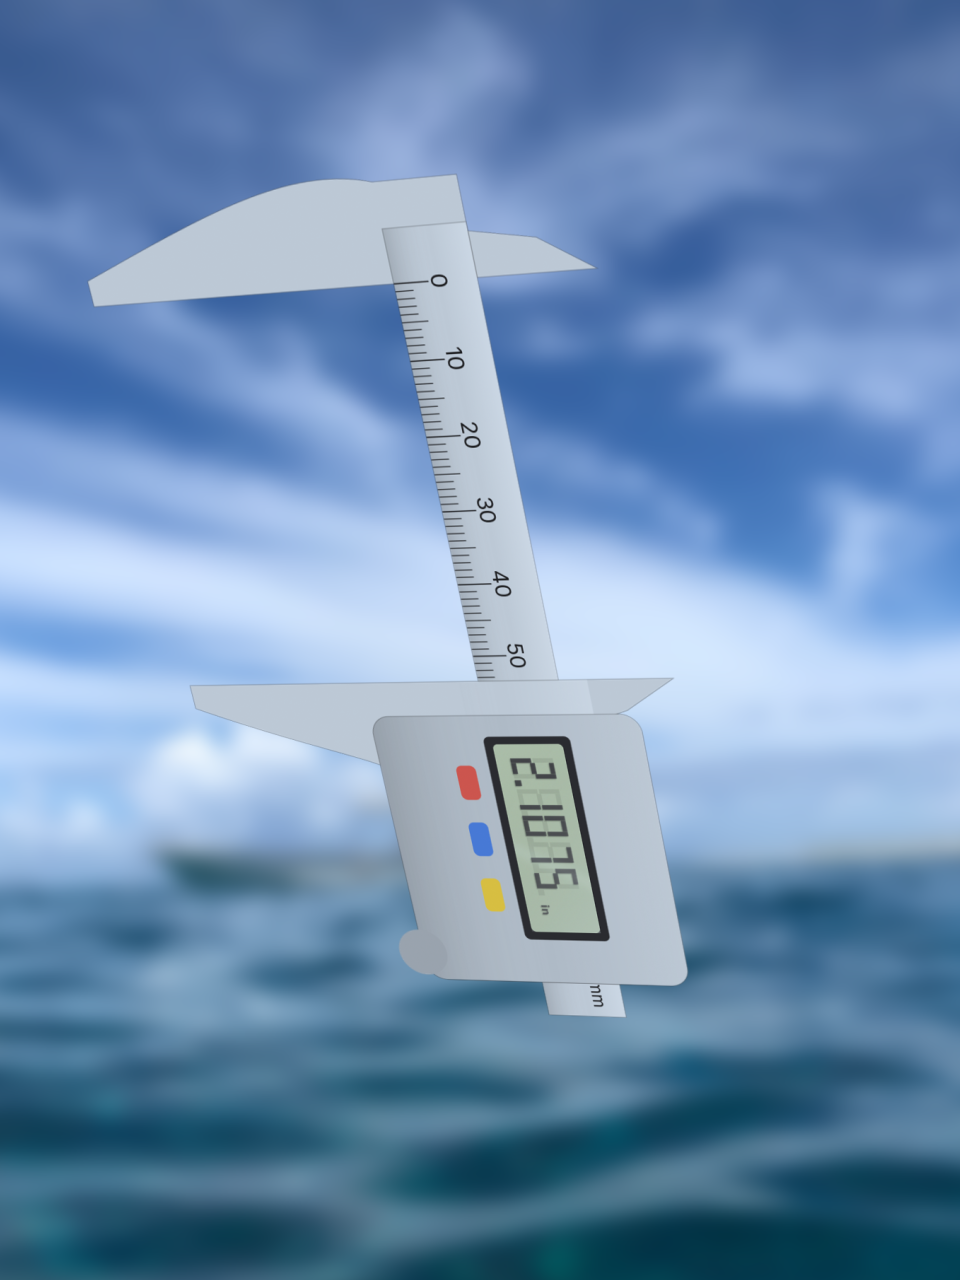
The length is 2.1075,in
